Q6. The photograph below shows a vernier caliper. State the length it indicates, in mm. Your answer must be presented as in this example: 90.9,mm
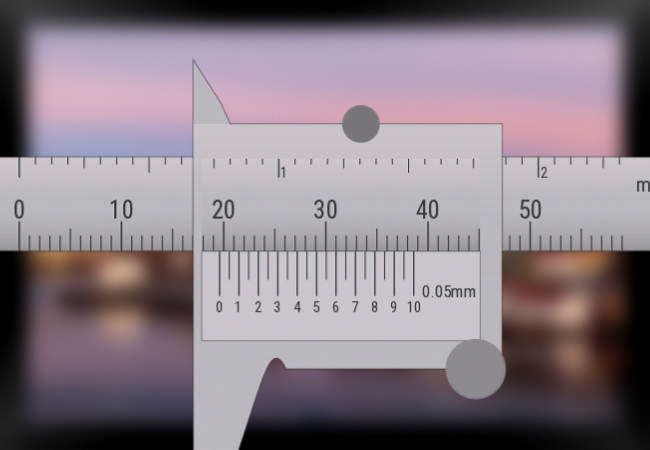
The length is 19.6,mm
